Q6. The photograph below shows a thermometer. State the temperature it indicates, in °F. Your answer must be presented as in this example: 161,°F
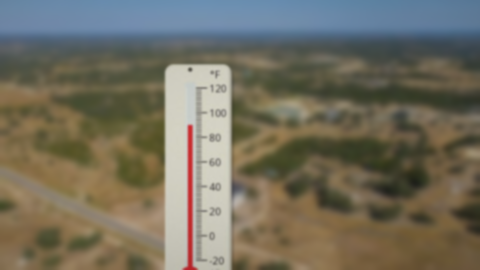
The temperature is 90,°F
